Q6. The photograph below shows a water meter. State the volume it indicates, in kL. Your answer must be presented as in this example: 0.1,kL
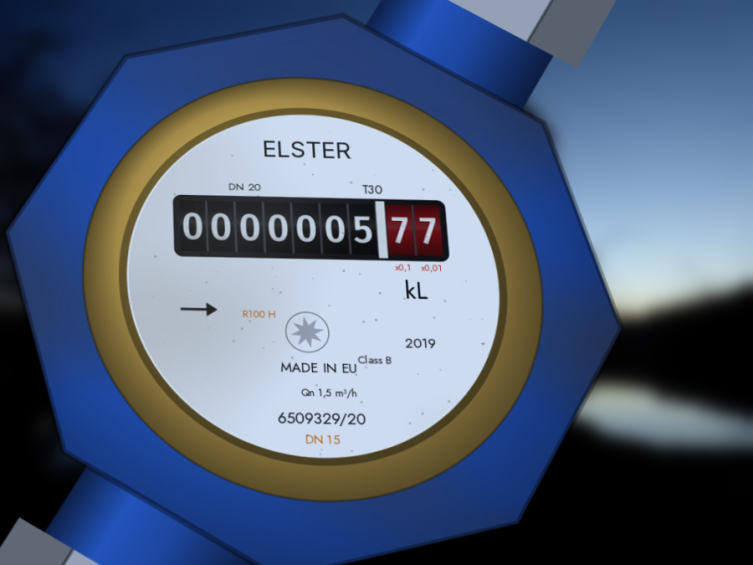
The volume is 5.77,kL
